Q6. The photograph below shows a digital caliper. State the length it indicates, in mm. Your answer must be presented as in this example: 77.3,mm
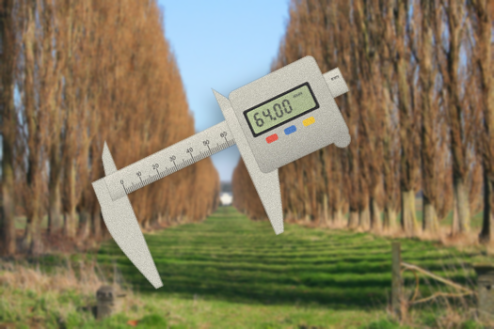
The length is 64.00,mm
